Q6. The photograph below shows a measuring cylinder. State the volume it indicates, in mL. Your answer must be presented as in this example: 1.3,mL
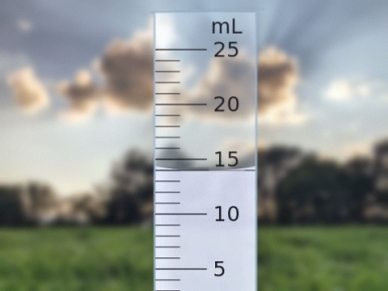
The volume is 14,mL
